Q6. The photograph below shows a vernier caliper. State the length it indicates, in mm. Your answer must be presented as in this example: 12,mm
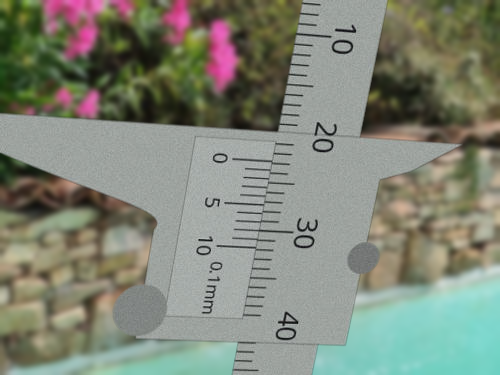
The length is 22.8,mm
